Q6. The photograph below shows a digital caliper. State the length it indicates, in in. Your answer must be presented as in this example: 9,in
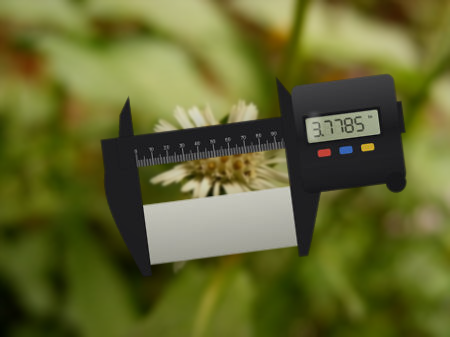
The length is 3.7785,in
